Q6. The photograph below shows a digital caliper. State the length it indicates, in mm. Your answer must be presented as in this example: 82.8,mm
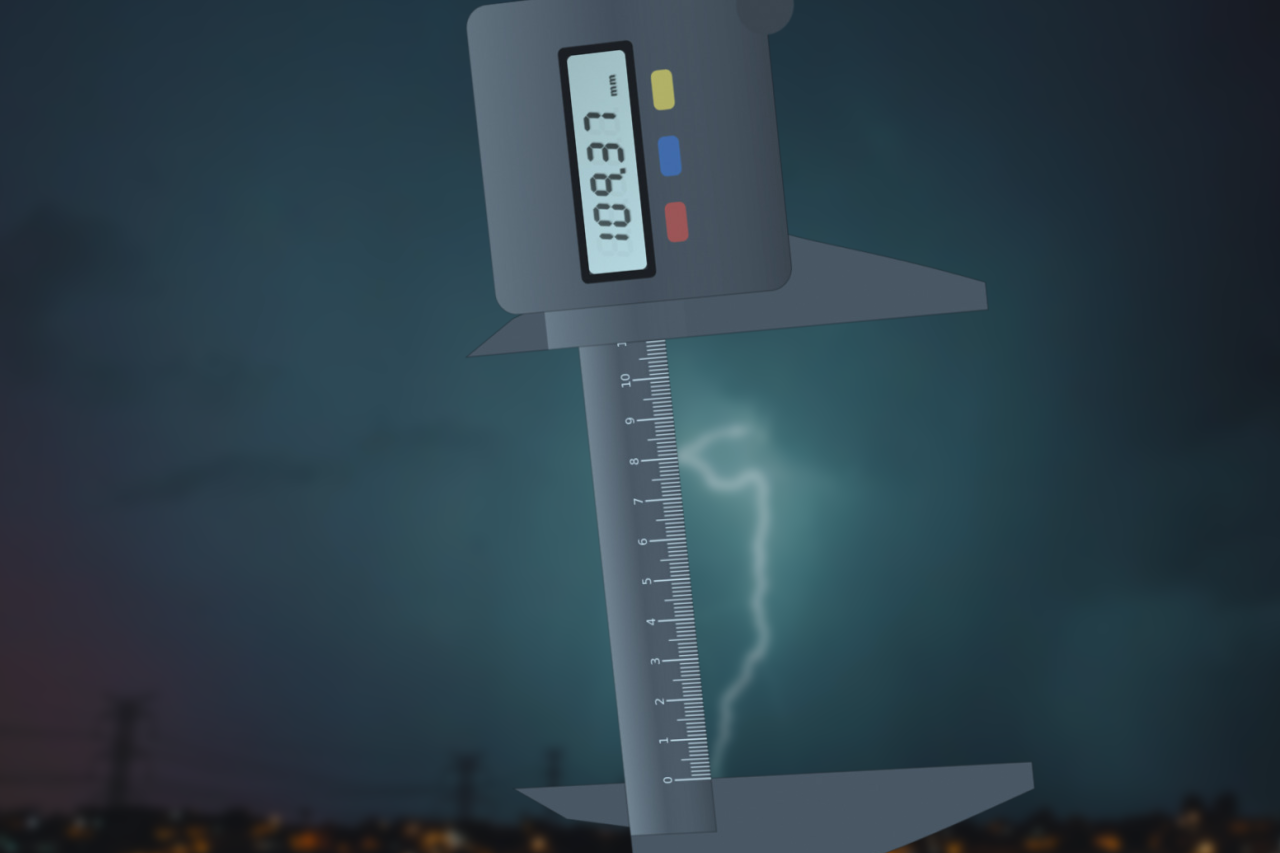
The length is 109.37,mm
